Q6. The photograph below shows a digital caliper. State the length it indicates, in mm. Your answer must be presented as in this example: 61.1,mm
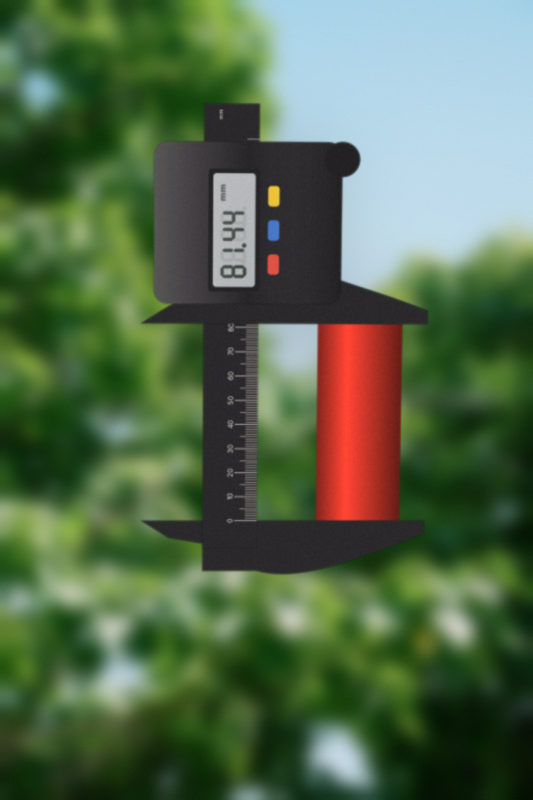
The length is 81.44,mm
